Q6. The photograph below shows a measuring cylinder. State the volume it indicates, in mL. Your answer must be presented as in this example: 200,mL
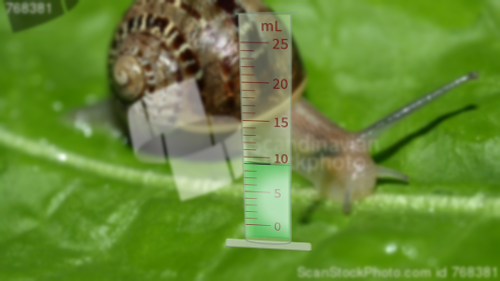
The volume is 9,mL
